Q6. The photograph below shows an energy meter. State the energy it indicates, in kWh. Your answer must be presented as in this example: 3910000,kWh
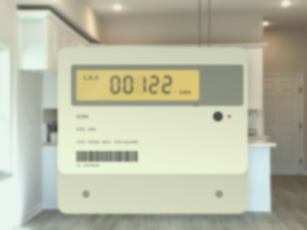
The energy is 122,kWh
